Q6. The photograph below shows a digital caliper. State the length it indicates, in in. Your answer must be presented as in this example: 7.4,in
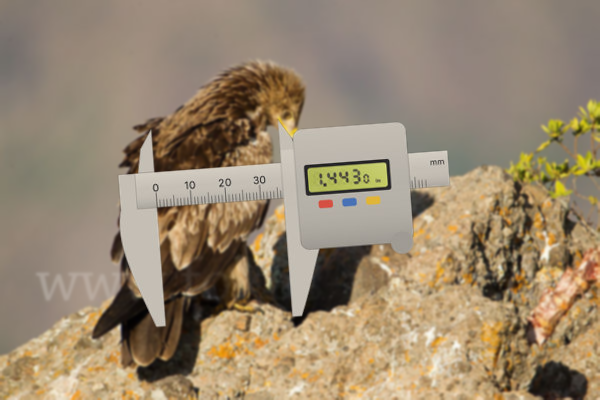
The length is 1.4430,in
